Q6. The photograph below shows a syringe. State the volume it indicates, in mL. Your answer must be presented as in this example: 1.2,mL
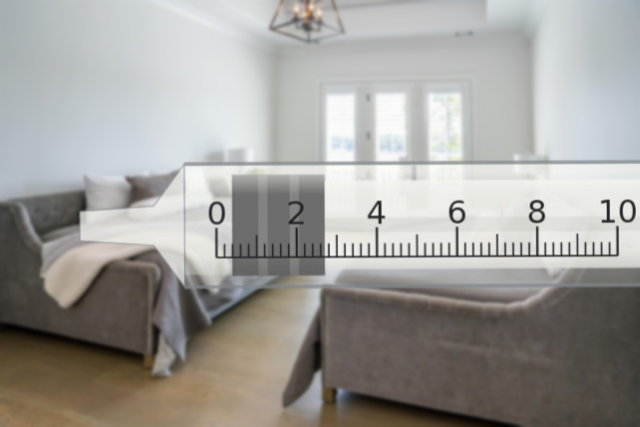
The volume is 0.4,mL
